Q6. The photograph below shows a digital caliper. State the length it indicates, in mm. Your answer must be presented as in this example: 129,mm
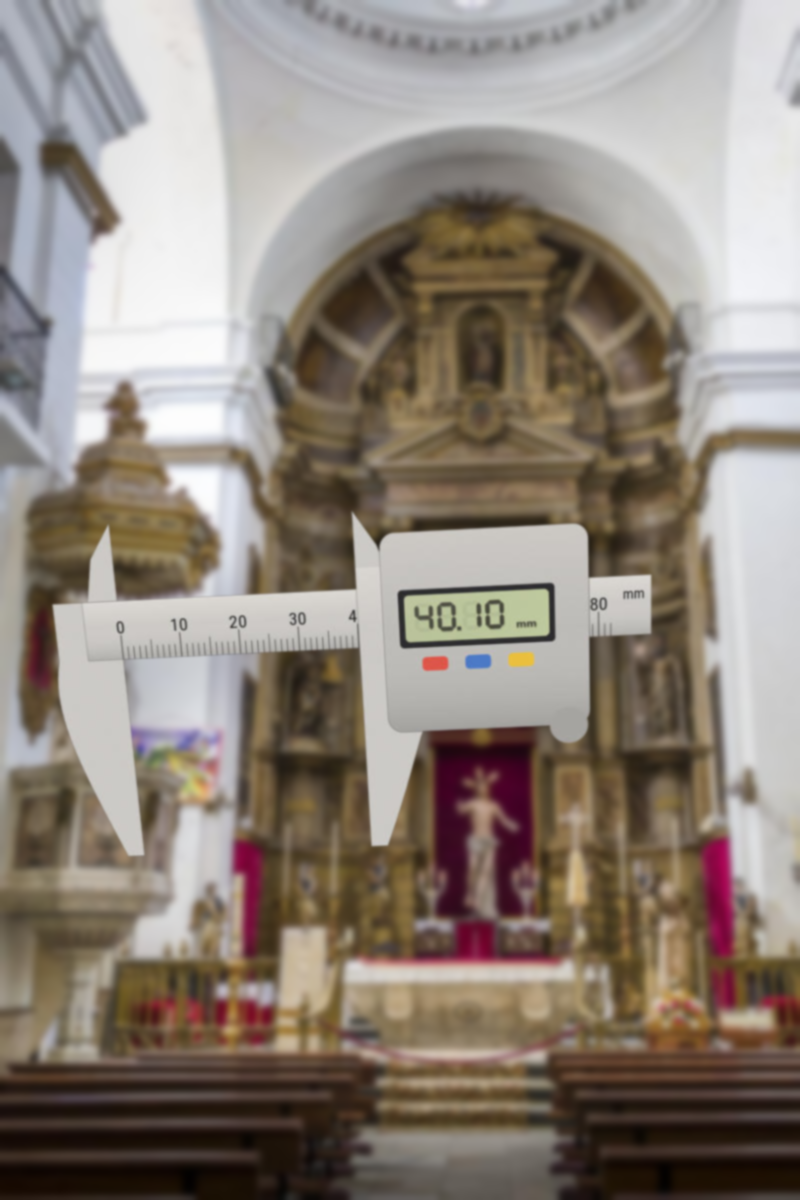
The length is 40.10,mm
